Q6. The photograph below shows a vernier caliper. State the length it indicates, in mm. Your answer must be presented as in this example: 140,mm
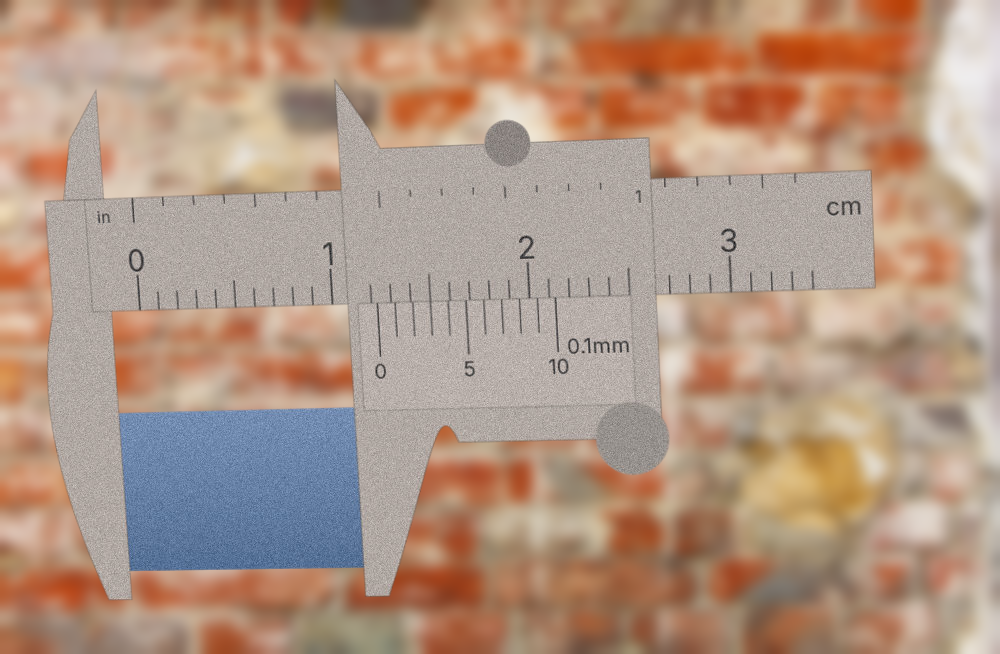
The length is 12.3,mm
